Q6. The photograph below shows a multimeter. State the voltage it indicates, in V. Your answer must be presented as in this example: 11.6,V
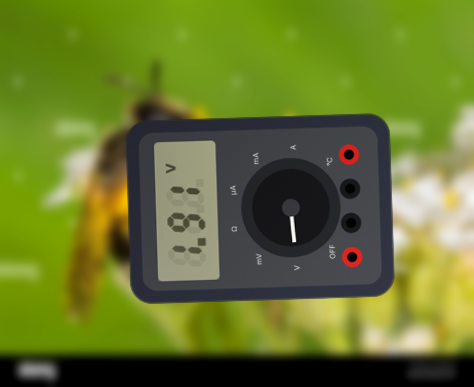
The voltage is 1.91,V
